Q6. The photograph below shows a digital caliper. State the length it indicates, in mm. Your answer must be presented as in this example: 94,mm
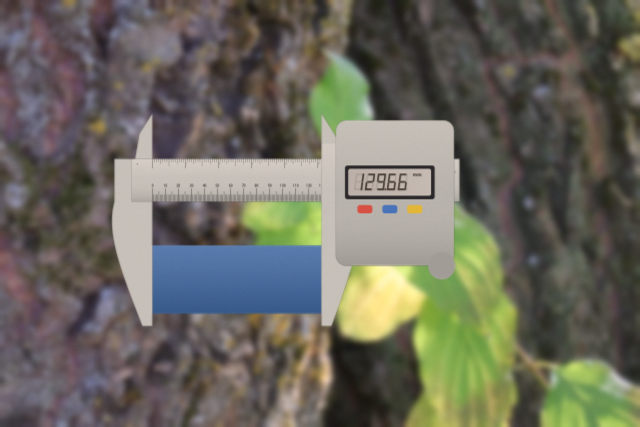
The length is 129.66,mm
